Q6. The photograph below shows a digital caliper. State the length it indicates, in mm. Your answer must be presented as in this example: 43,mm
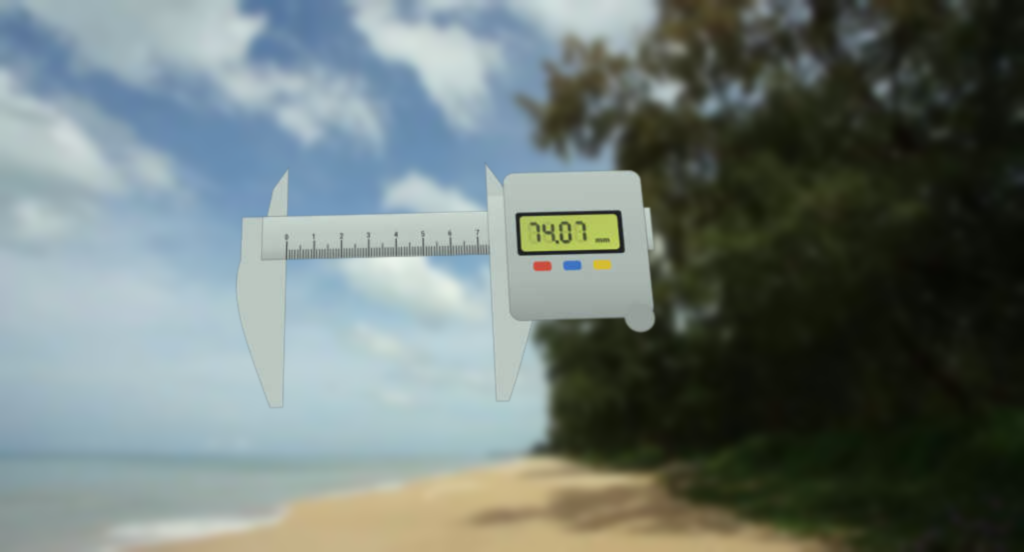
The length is 74.07,mm
